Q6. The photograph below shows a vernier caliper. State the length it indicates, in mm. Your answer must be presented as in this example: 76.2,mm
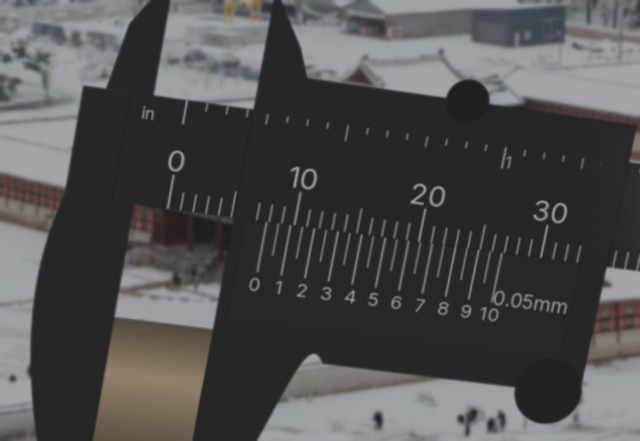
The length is 7.8,mm
